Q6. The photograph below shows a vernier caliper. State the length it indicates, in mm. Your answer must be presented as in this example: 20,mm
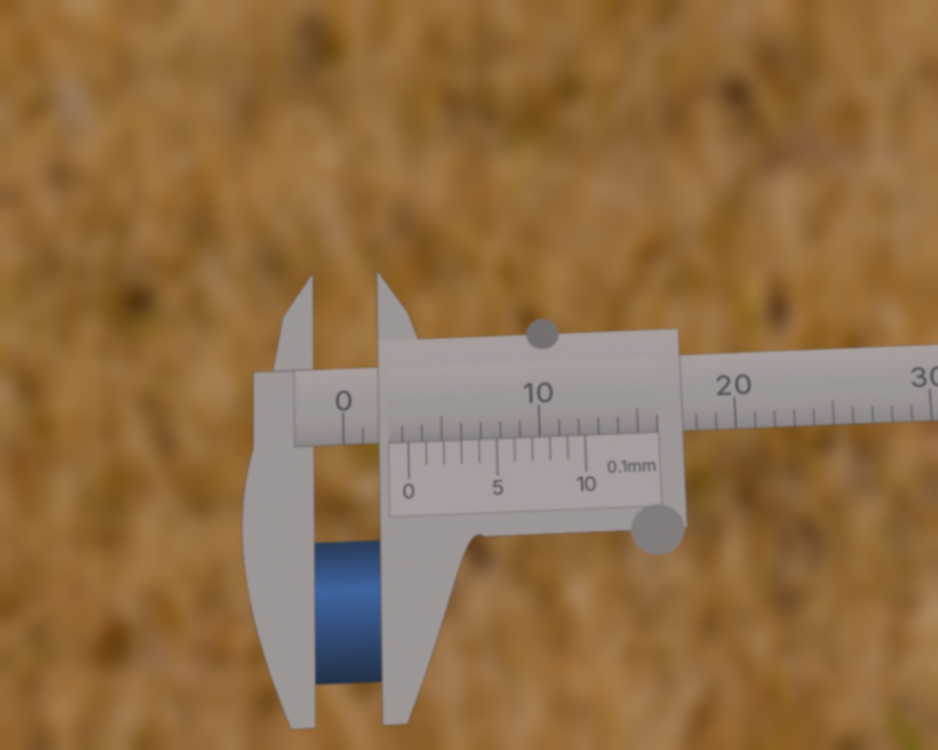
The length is 3.3,mm
